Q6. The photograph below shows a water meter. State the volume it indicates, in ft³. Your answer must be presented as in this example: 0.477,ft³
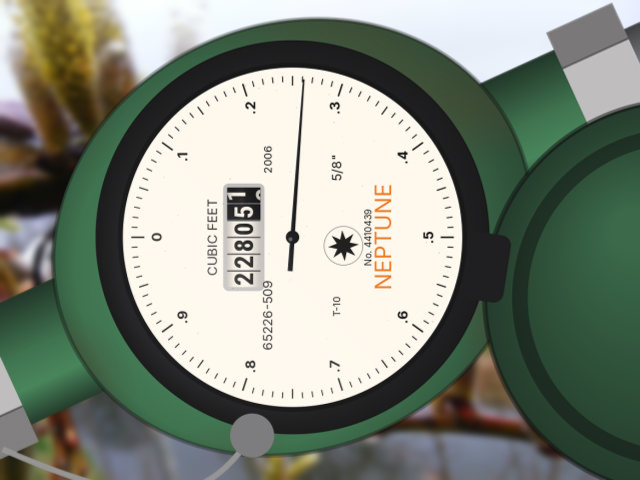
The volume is 228051.26,ft³
